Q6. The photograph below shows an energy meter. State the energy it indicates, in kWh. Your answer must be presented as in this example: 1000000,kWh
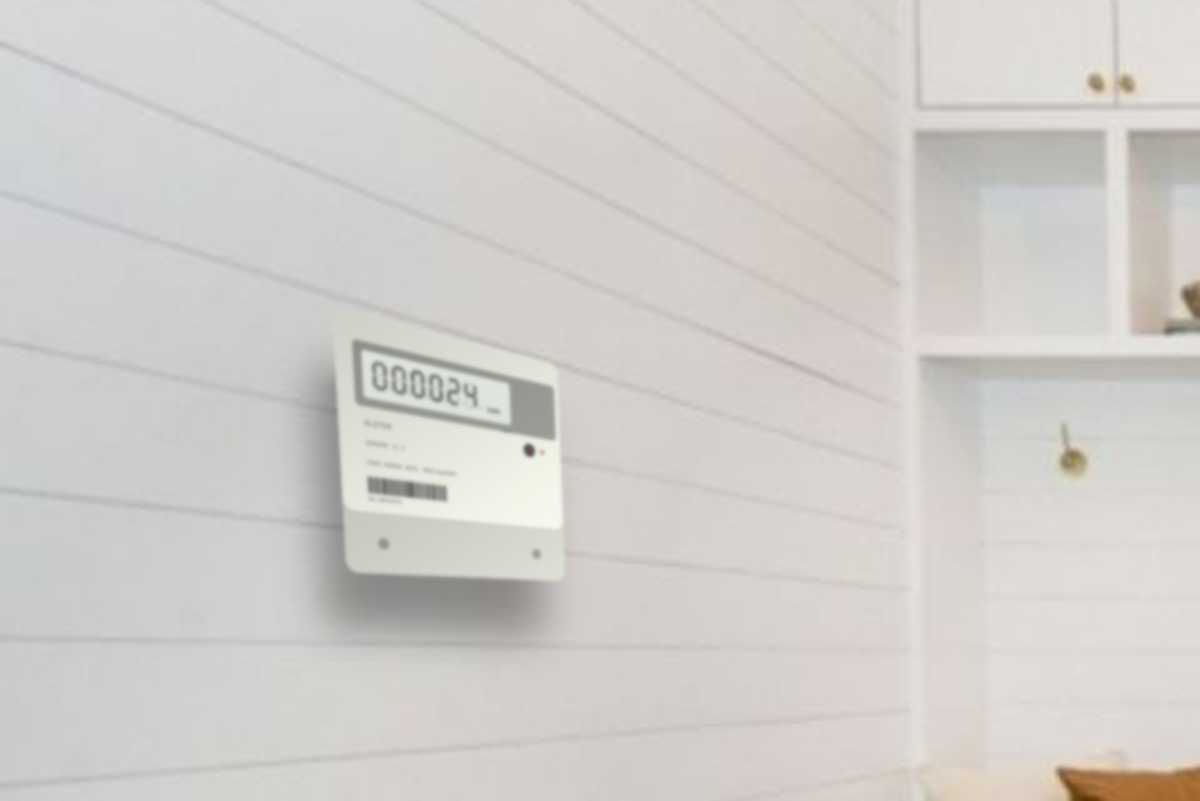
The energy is 24,kWh
